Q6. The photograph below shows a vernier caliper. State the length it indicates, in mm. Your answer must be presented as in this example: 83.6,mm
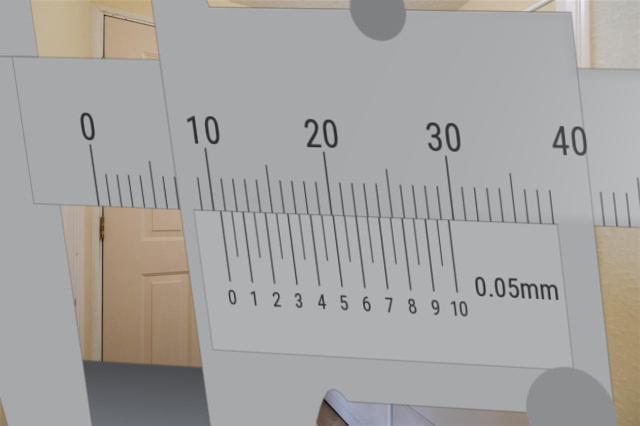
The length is 10.6,mm
